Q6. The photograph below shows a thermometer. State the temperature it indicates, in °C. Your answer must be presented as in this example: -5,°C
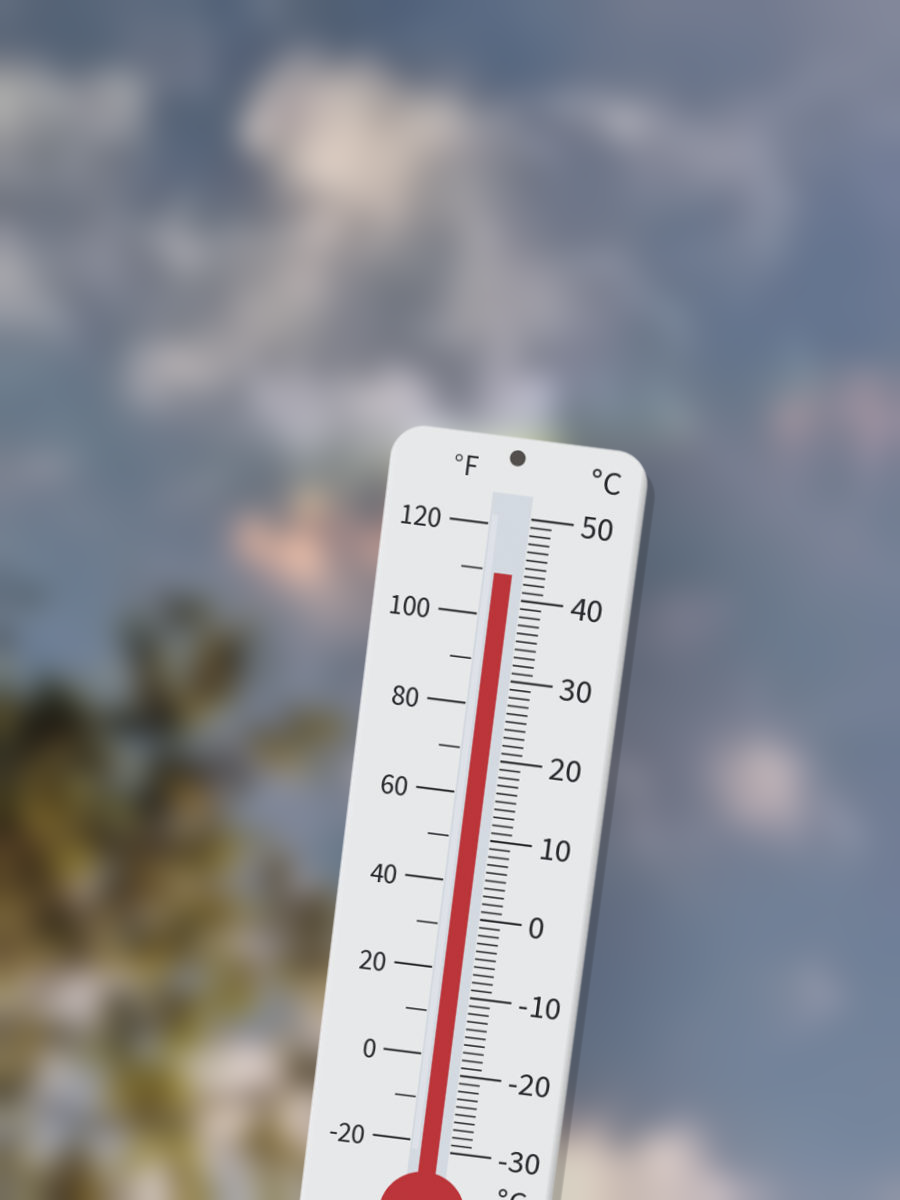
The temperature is 43,°C
